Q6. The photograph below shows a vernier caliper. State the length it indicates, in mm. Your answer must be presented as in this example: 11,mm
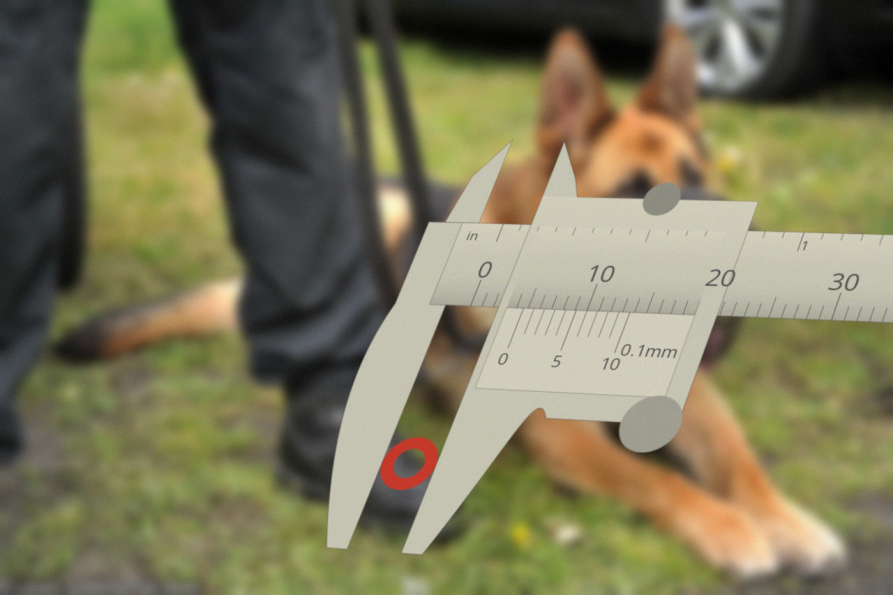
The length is 4.6,mm
